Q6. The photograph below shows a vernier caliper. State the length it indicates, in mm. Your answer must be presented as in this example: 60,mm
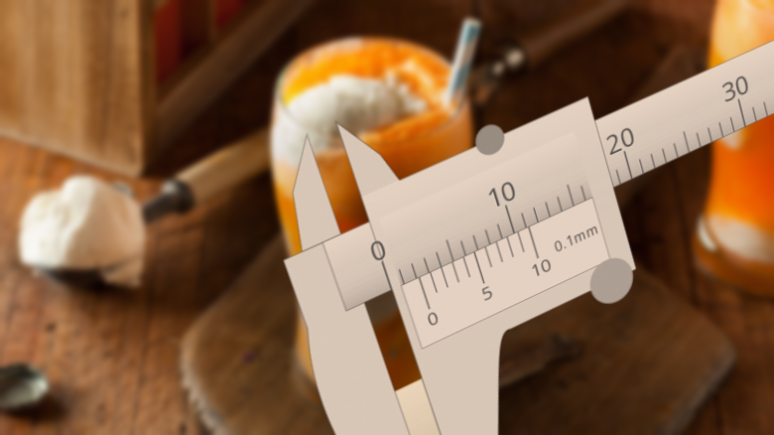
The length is 2.2,mm
